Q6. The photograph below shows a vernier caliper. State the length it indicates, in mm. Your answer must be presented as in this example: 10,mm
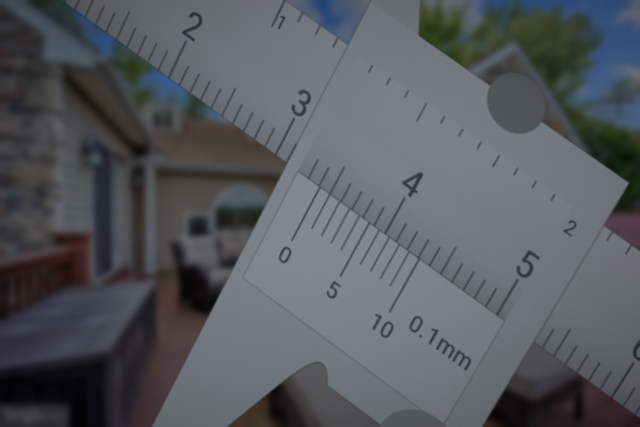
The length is 34.1,mm
